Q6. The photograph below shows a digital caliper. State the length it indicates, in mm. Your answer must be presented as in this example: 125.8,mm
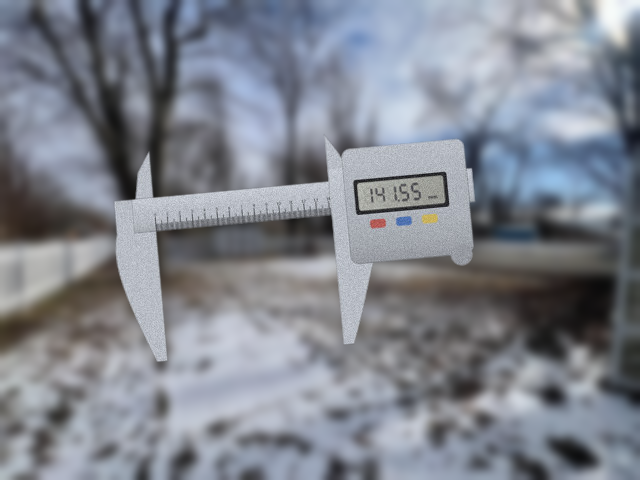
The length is 141.55,mm
